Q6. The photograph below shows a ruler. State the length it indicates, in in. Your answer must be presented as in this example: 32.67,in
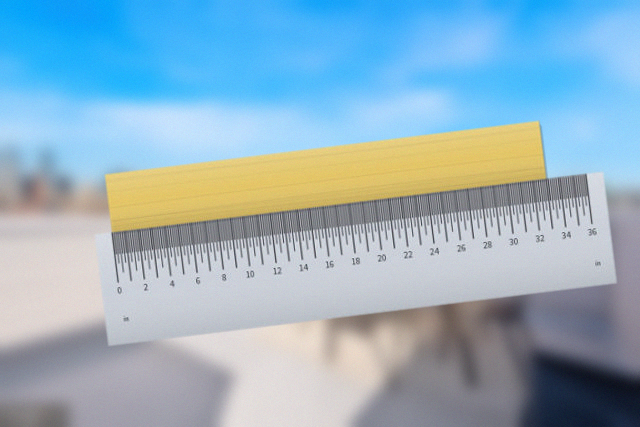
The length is 33,in
